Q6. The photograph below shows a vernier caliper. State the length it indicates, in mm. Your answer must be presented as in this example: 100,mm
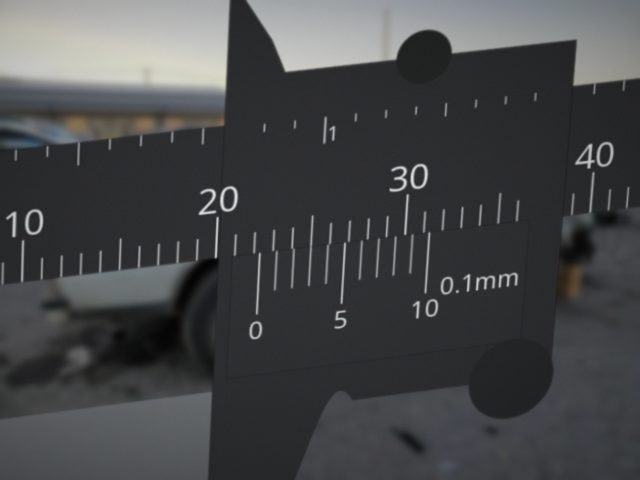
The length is 22.3,mm
